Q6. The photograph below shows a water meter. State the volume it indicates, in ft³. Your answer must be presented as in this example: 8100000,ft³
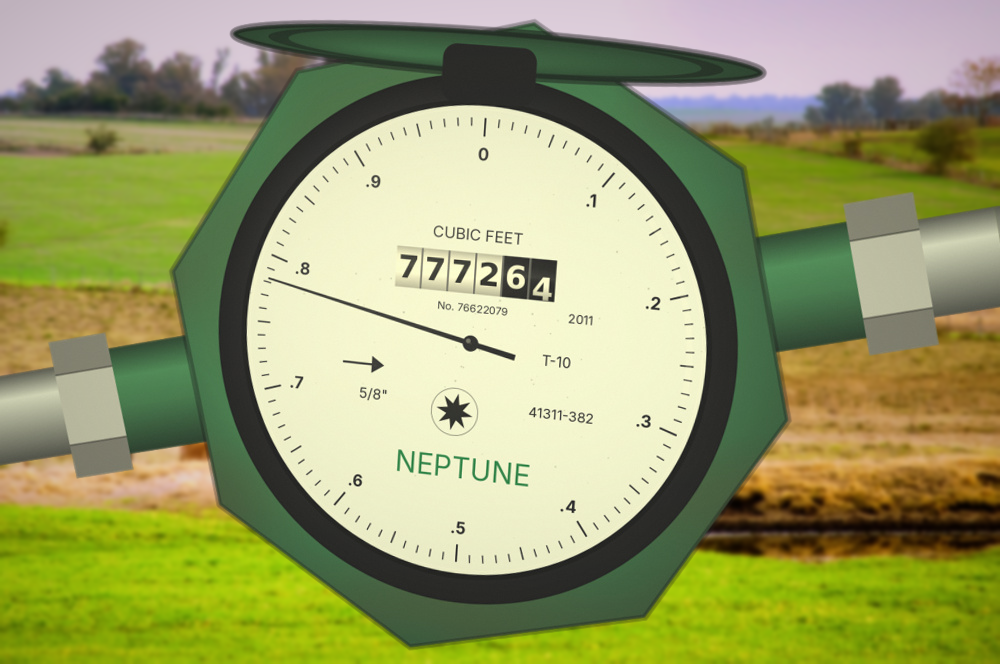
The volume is 777263.78,ft³
